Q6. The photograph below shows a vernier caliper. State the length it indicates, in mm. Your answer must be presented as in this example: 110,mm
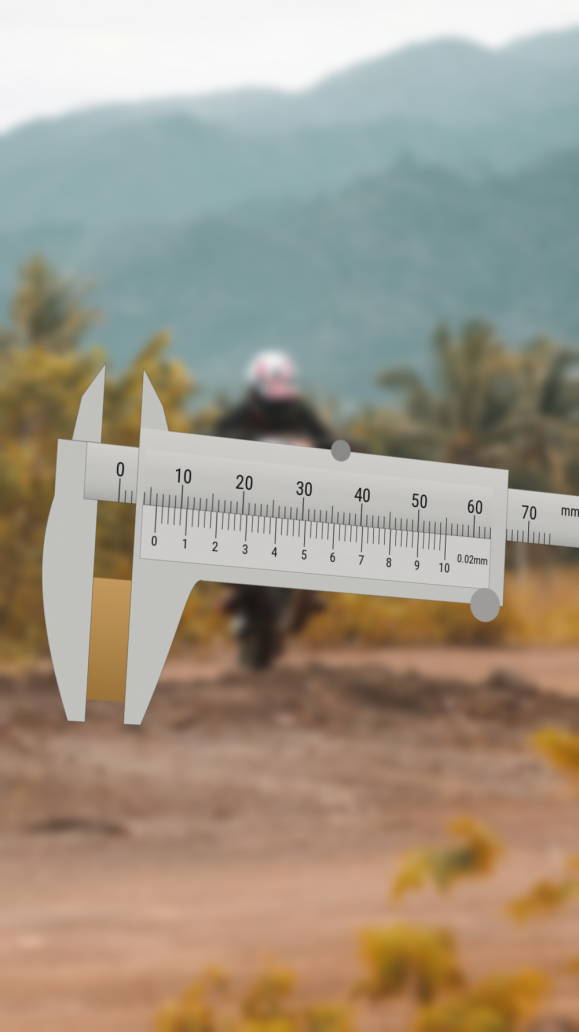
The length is 6.0,mm
